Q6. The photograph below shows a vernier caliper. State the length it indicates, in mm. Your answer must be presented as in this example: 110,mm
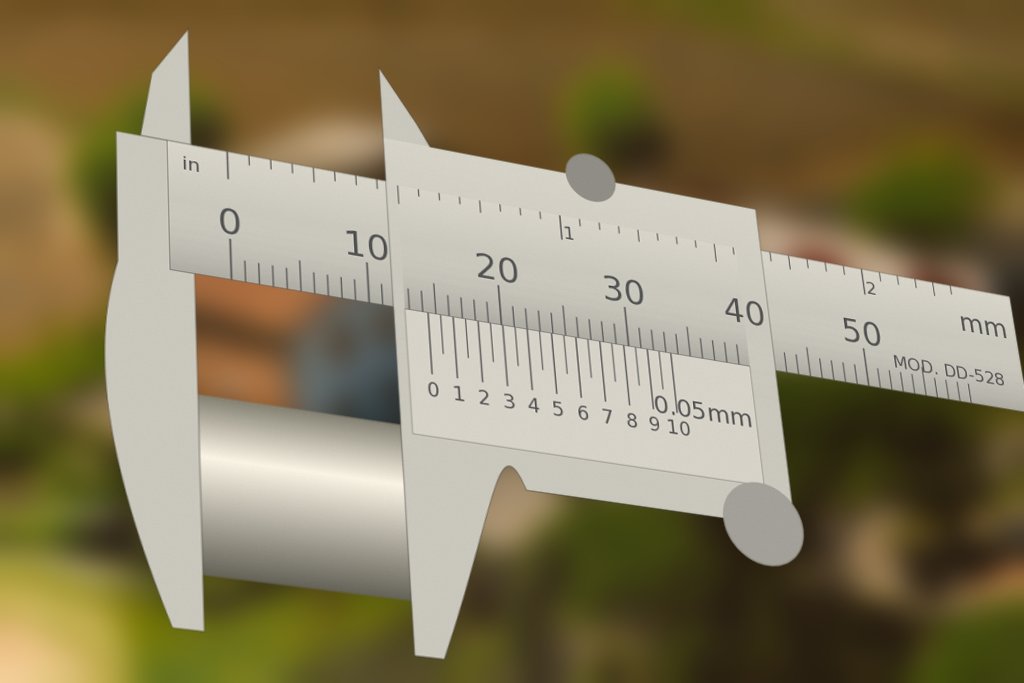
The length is 14.4,mm
